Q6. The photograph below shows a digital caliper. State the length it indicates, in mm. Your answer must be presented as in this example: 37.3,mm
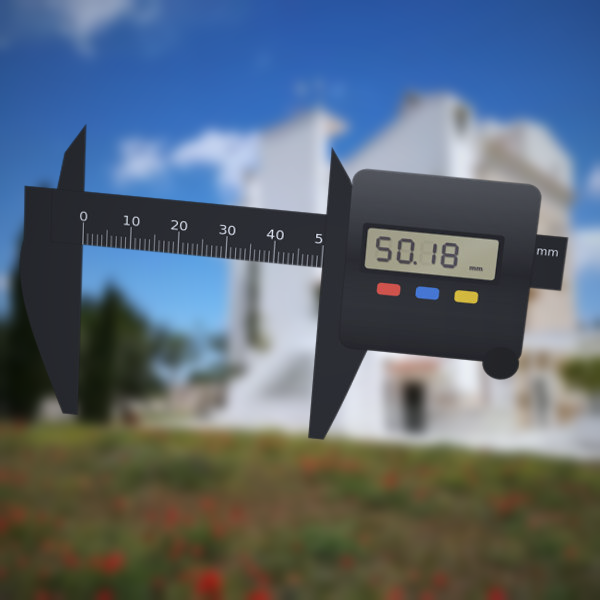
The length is 50.18,mm
